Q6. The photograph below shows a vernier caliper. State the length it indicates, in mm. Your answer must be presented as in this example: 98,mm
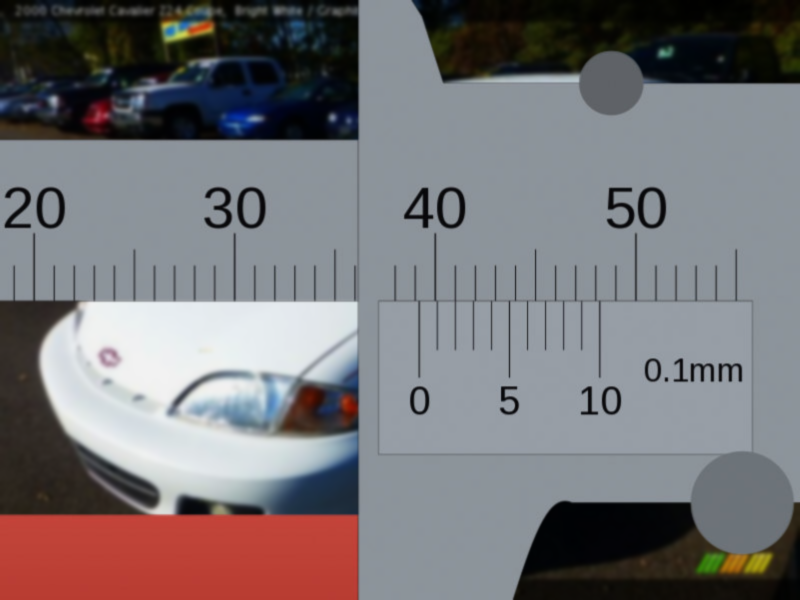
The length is 39.2,mm
